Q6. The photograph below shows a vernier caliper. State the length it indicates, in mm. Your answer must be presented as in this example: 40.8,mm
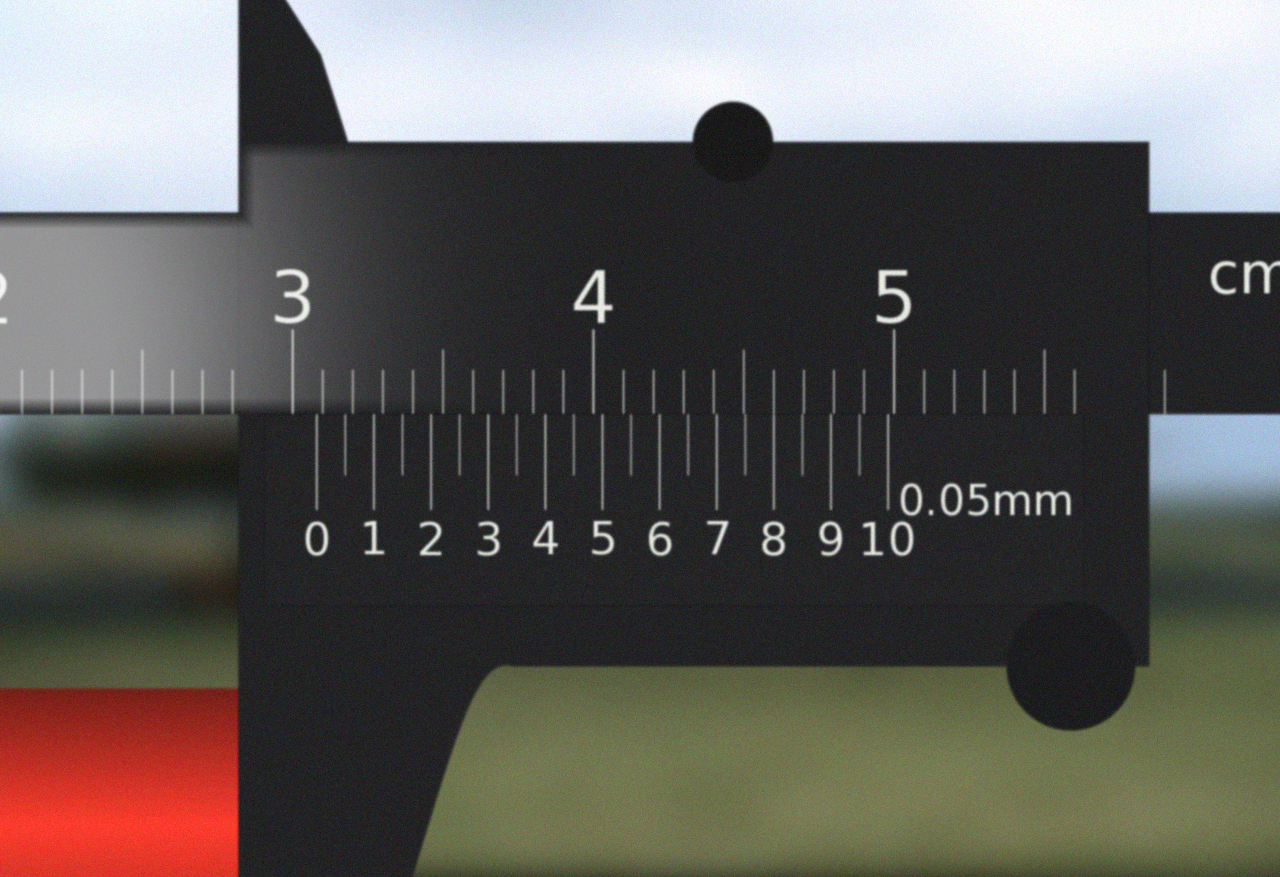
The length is 30.8,mm
